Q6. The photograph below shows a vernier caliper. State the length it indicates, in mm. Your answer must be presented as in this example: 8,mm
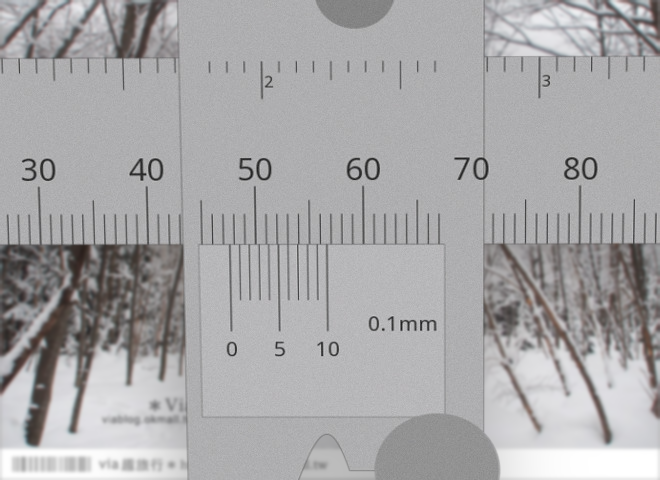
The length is 47.6,mm
